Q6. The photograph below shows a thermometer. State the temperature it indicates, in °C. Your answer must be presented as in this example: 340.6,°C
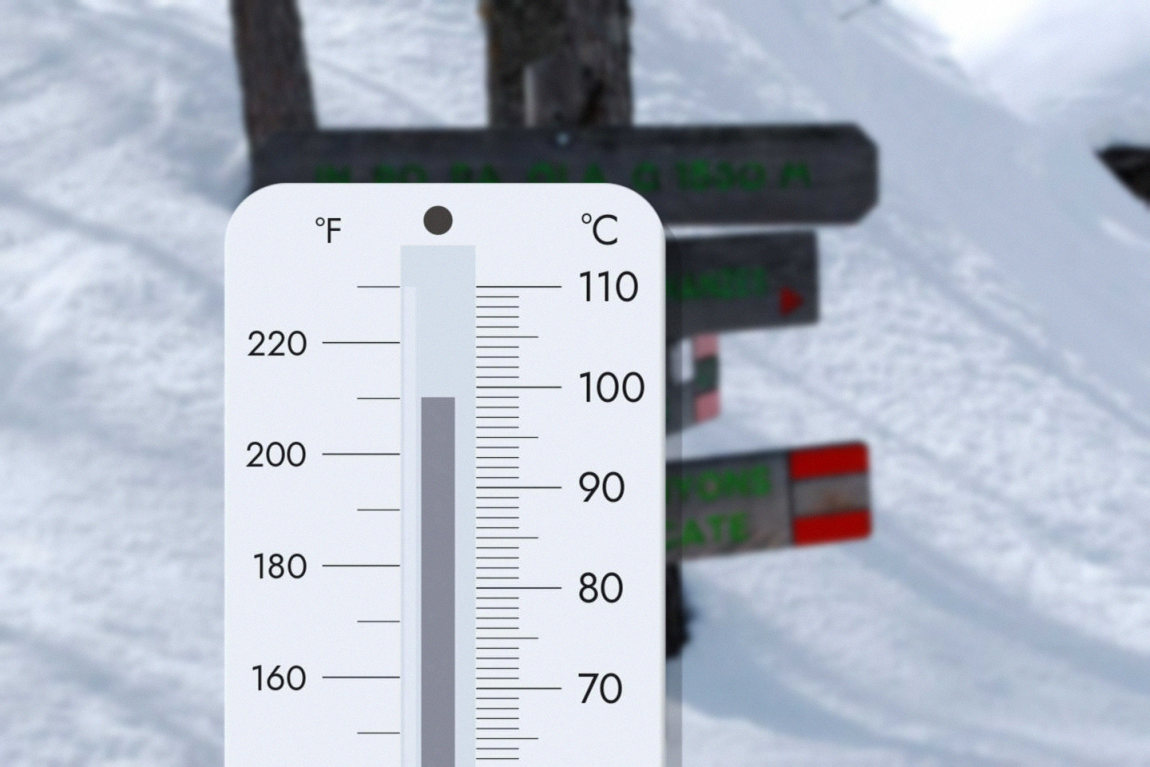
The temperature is 99,°C
